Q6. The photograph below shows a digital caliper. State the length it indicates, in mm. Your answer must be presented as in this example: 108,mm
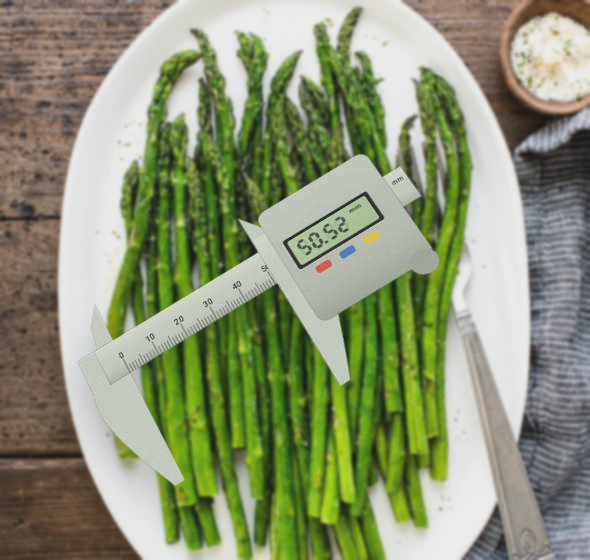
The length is 50.52,mm
